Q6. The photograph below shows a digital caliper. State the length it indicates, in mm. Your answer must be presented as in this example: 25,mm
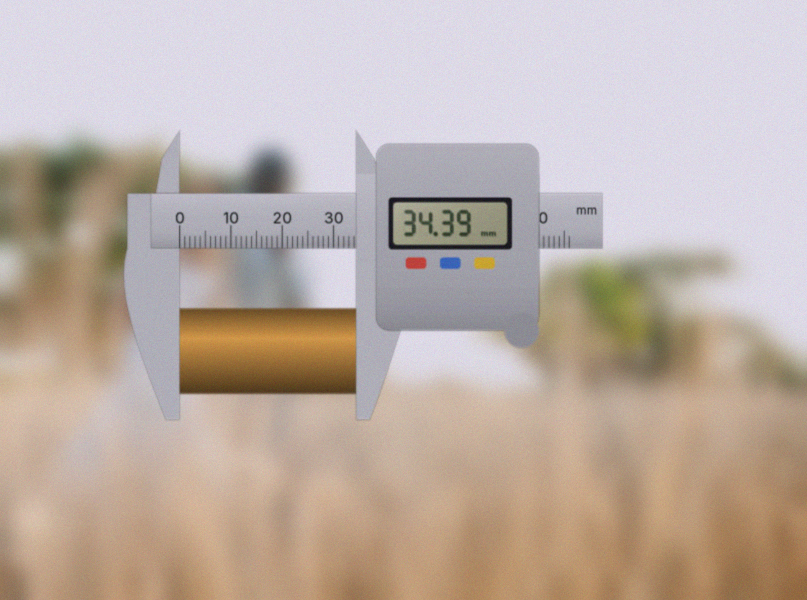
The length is 34.39,mm
